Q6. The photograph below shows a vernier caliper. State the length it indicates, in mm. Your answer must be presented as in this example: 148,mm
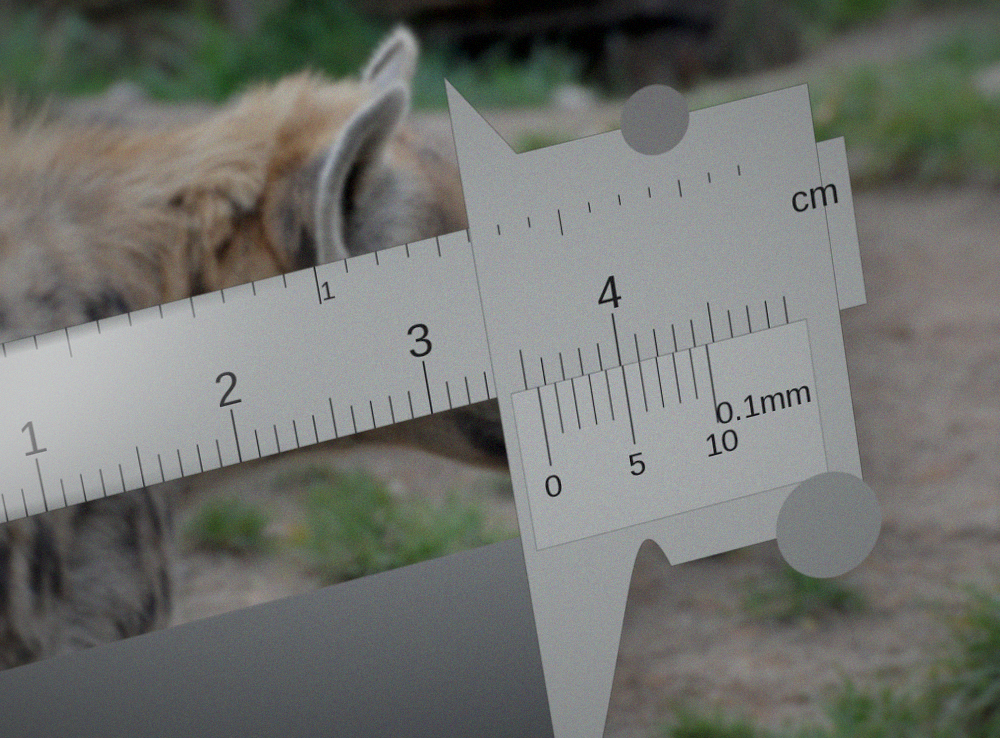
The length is 35.6,mm
